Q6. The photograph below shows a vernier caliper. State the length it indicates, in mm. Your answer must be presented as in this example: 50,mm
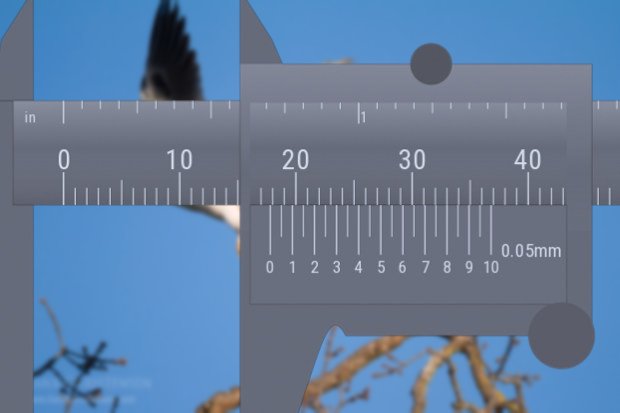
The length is 17.8,mm
